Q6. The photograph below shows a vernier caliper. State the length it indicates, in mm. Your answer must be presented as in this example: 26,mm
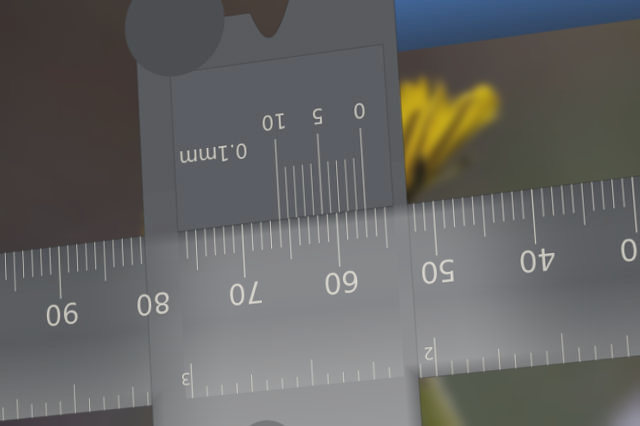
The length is 57.0,mm
